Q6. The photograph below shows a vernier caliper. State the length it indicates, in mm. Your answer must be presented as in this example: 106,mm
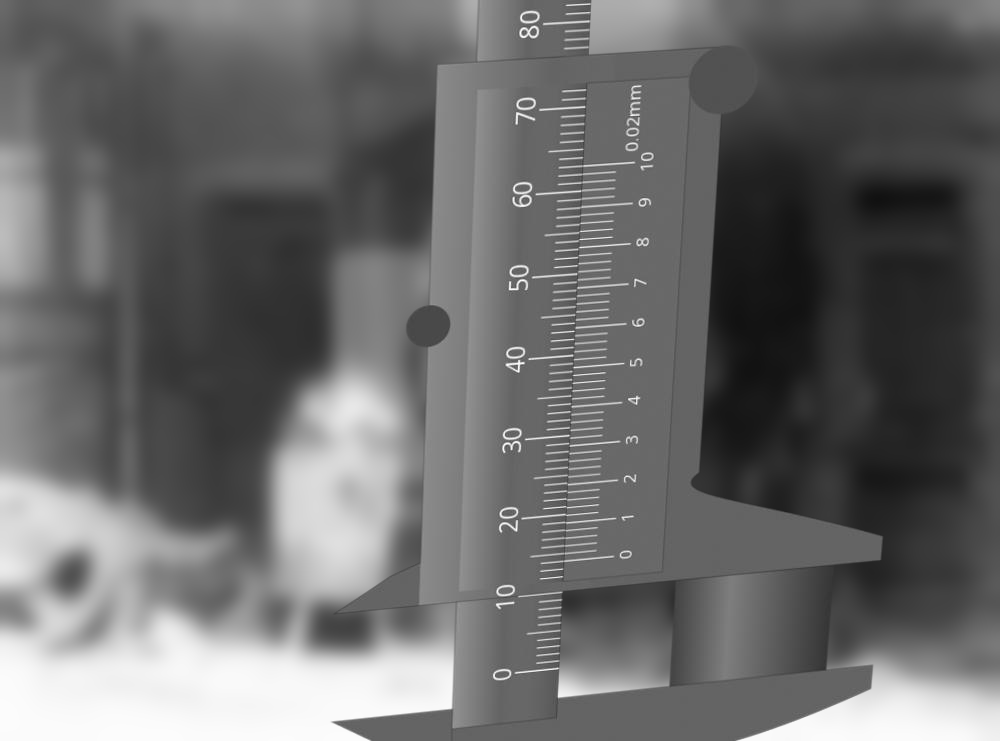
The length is 14.0,mm
